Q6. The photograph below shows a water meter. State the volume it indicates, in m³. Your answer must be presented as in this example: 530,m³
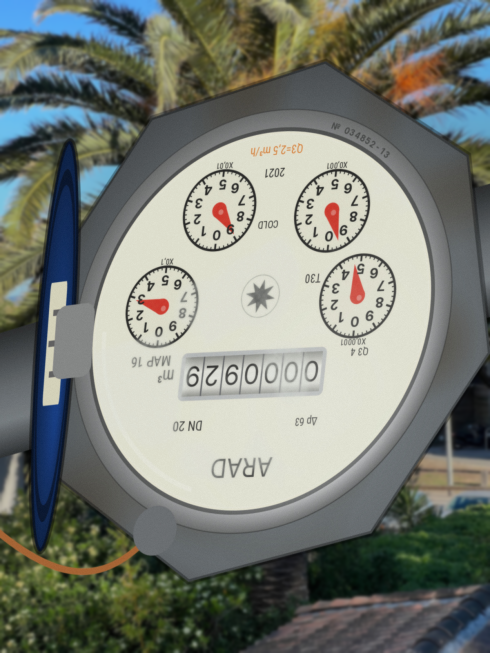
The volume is 929.2894,m³
